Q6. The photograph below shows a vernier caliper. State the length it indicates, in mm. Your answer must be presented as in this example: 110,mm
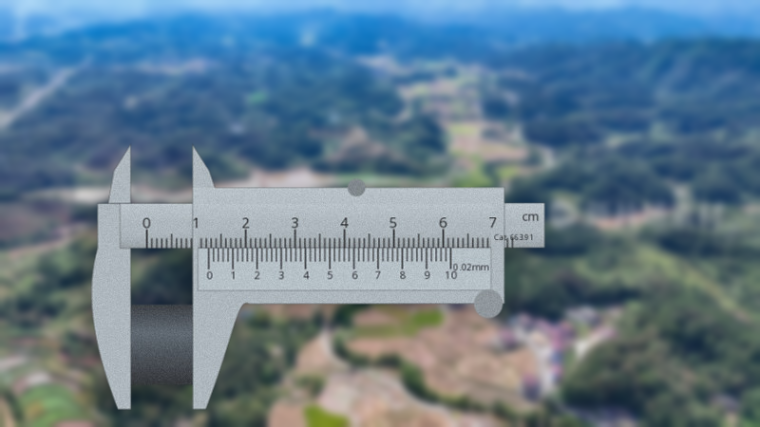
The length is 12.5,mm
